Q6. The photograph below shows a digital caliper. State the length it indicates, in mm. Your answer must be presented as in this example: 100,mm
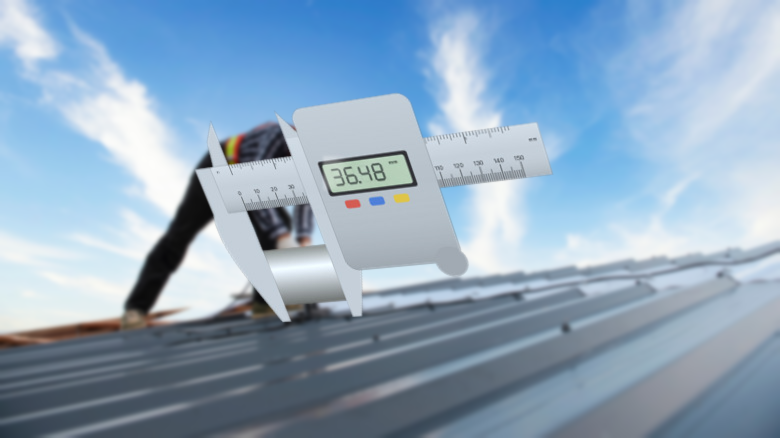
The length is 36.48,mm
